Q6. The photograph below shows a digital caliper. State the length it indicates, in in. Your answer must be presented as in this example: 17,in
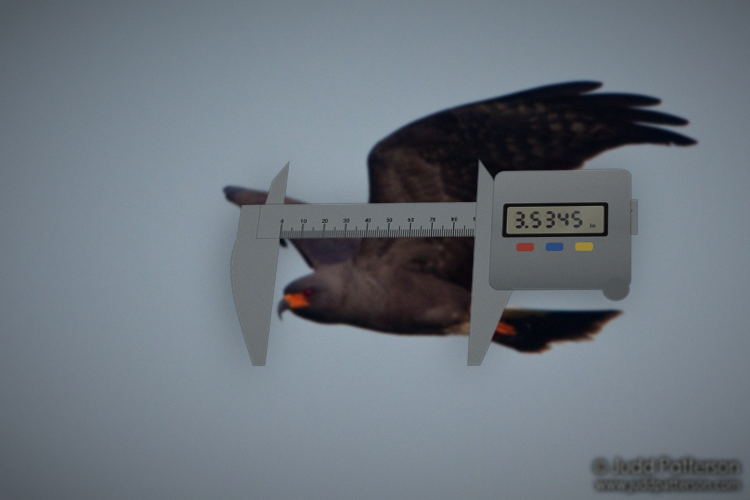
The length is 3.5345,in
